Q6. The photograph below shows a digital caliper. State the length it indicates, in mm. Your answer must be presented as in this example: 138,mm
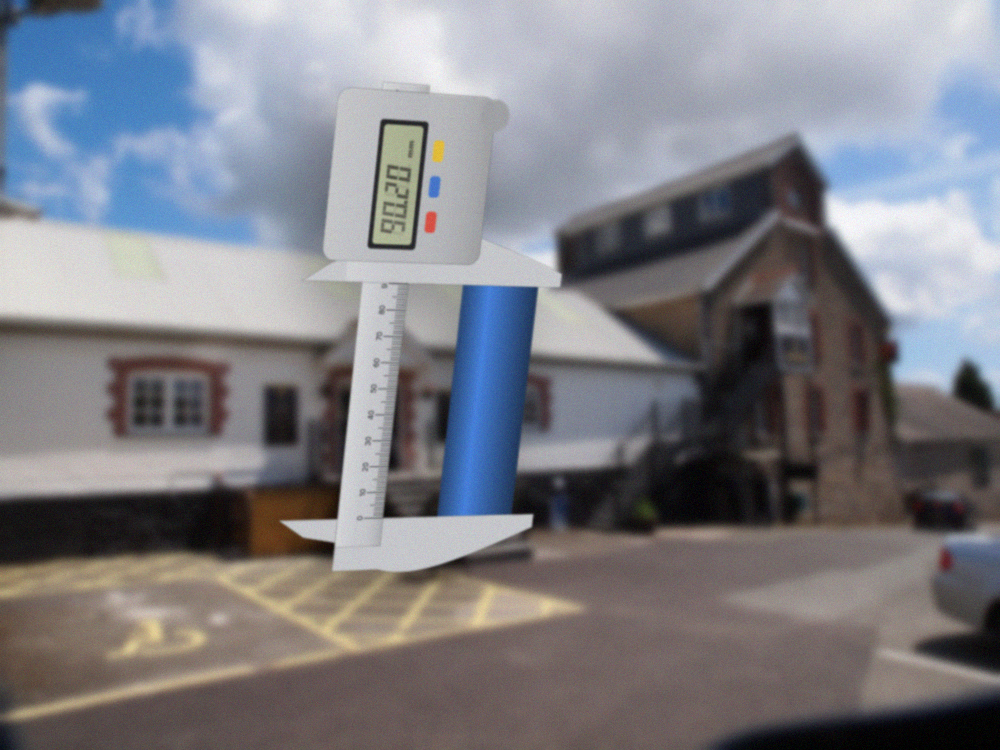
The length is 90.20,mm
